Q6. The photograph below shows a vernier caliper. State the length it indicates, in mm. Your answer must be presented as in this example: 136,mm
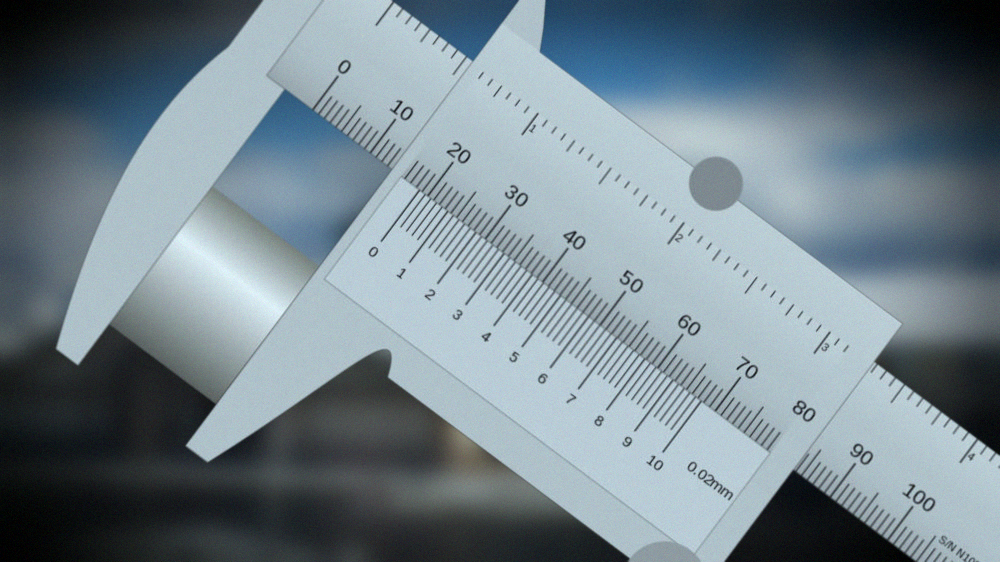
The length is 18.6,mm
